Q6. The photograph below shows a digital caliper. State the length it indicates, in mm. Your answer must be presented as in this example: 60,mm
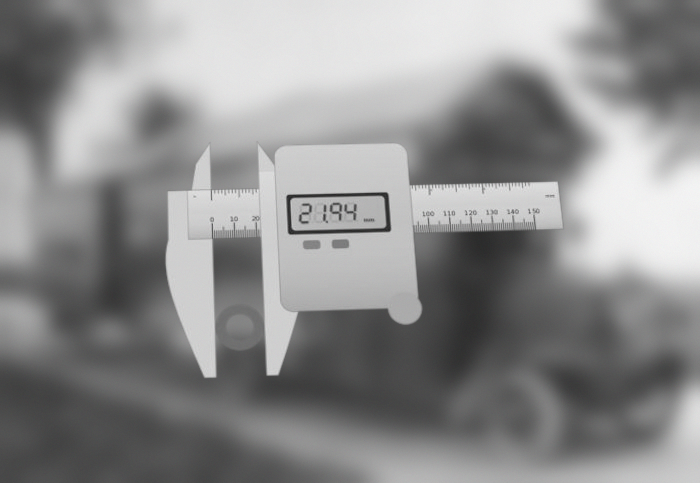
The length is 21.94,mm
